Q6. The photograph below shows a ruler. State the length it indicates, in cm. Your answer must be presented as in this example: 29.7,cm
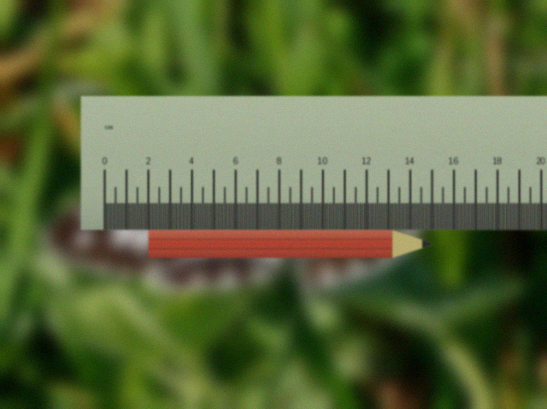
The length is 13,cm
